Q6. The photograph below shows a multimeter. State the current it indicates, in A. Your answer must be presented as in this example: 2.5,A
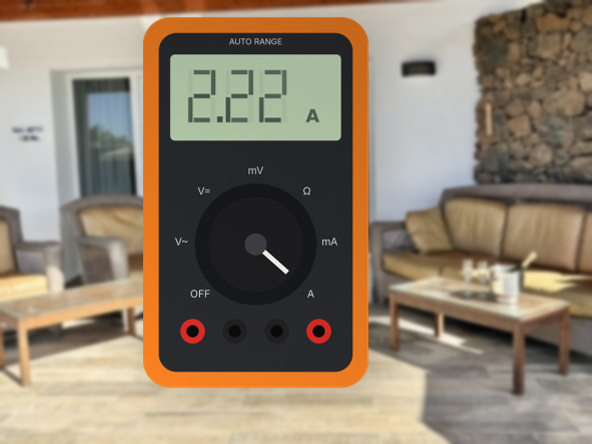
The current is 2.22,A
